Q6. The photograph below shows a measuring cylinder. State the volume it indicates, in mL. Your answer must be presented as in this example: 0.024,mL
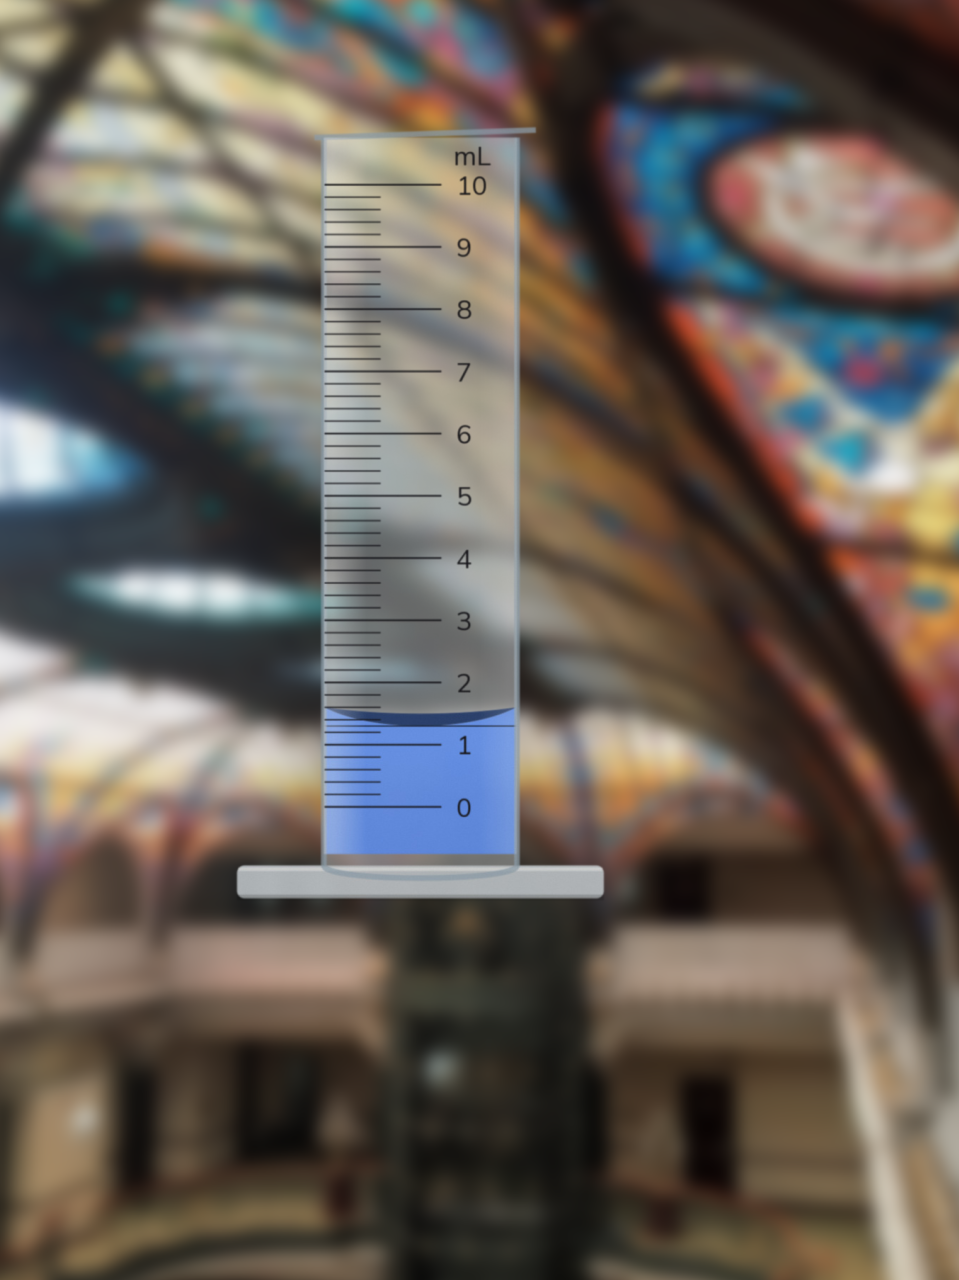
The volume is 1.3,mL
